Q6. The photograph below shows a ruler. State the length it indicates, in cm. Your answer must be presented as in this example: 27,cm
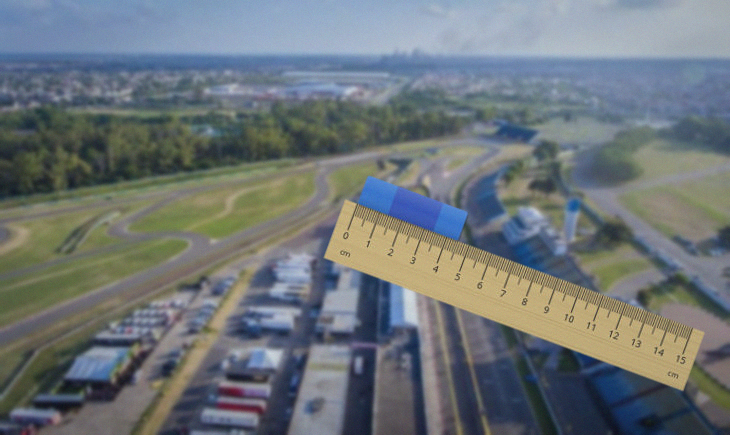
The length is 4.5,cm
